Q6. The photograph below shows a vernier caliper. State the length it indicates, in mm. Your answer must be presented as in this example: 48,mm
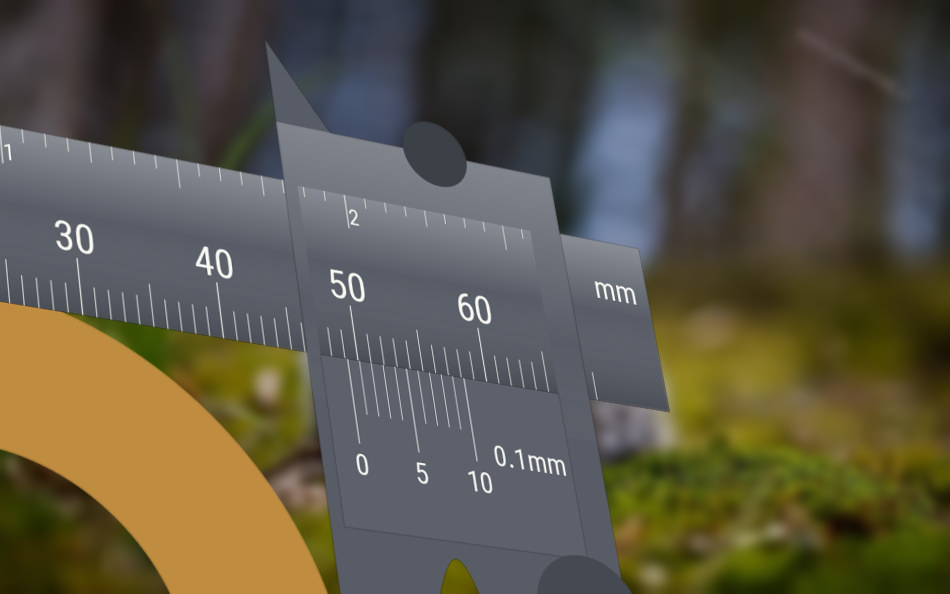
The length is 49.2,mm
